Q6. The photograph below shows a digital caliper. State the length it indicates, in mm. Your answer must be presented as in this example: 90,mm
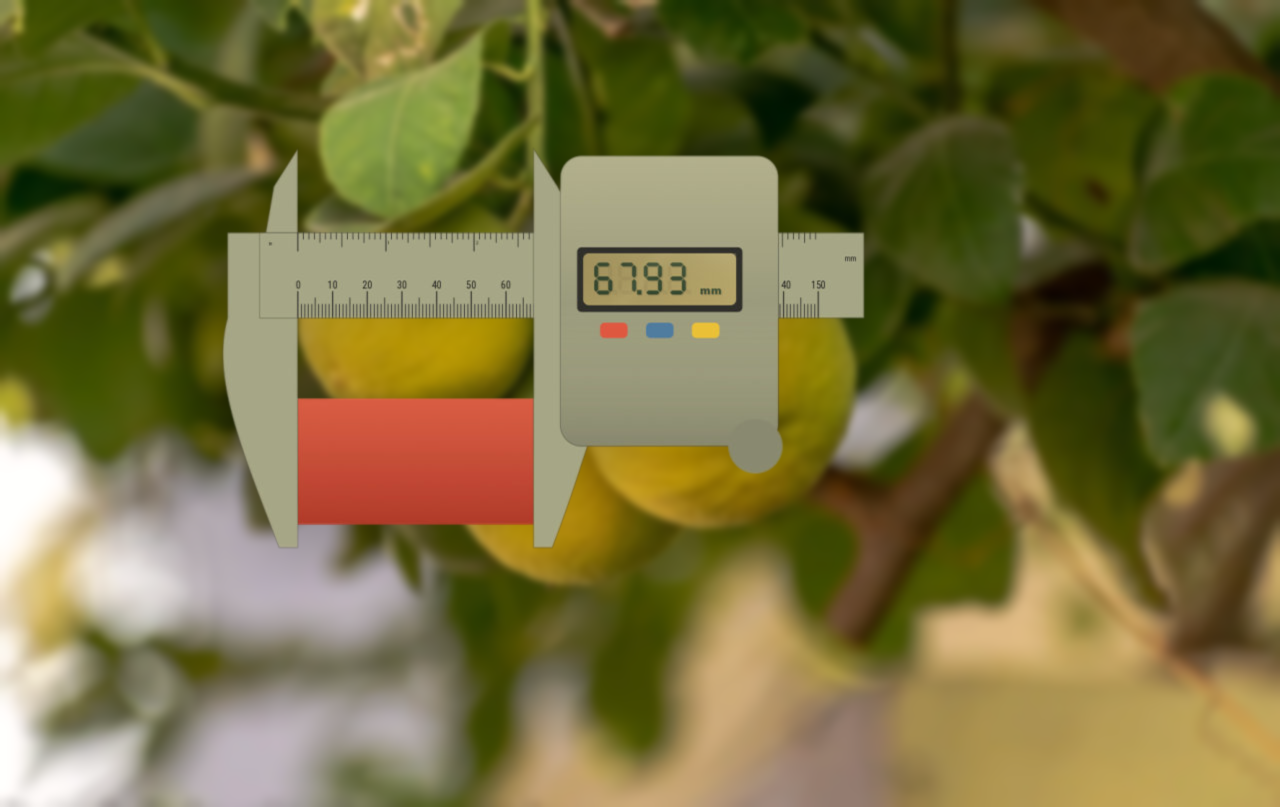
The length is 67.93,mm
